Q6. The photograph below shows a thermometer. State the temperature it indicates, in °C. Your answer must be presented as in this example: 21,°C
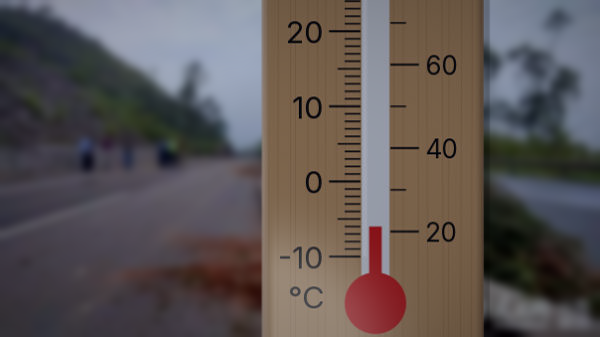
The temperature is -6,°C
